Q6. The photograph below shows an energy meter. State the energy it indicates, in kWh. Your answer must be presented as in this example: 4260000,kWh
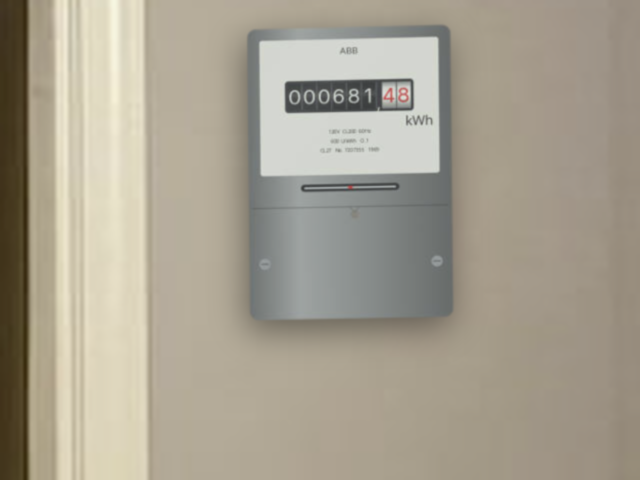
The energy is 681.48,kWh
